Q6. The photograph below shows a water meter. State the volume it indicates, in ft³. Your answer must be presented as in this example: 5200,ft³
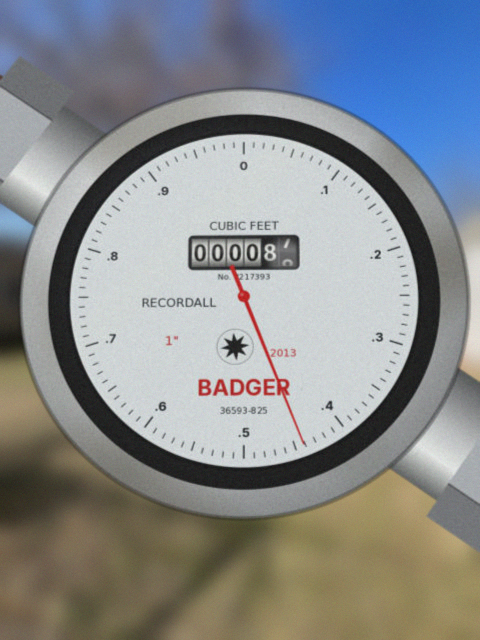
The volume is 87.44,ft³
